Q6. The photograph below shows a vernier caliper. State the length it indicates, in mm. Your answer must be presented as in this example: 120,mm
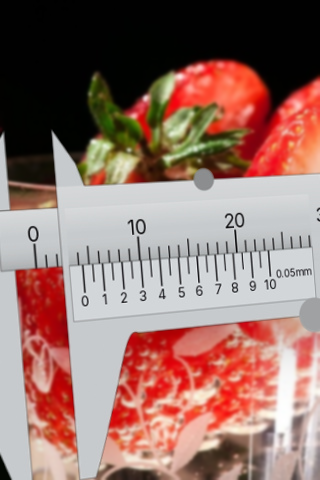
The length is 4.4,mm
